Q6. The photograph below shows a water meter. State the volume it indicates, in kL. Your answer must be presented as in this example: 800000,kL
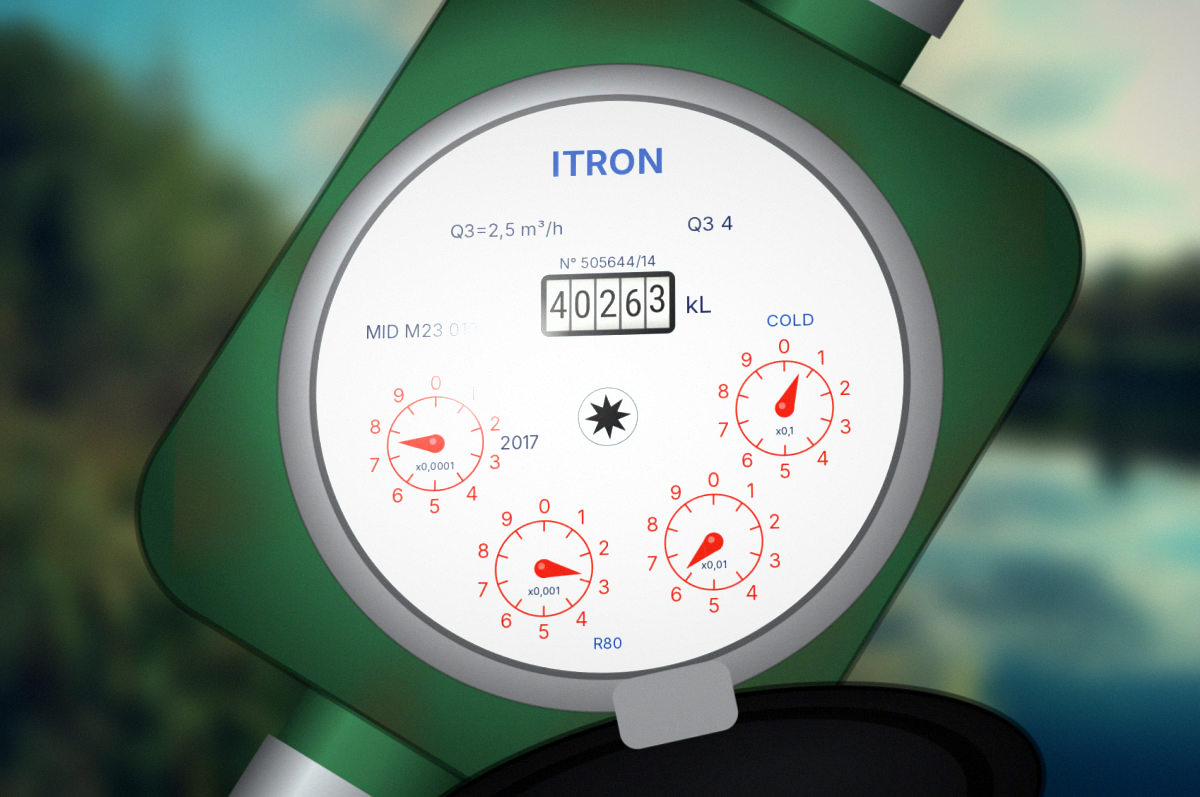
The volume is 40263.0627,kL
